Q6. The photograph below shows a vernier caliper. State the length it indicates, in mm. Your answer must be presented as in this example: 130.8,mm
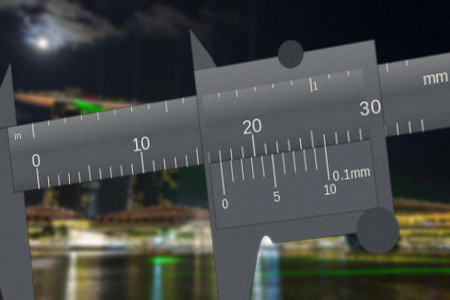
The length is 17.0,mm
